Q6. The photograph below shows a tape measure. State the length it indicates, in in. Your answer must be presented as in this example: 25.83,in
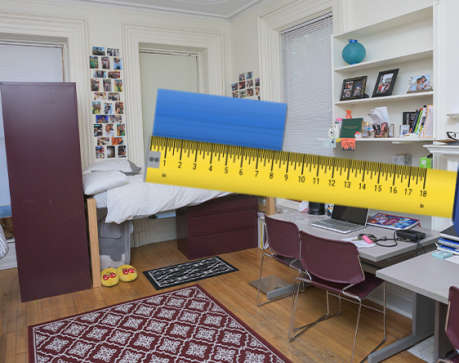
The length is 8.5,in
